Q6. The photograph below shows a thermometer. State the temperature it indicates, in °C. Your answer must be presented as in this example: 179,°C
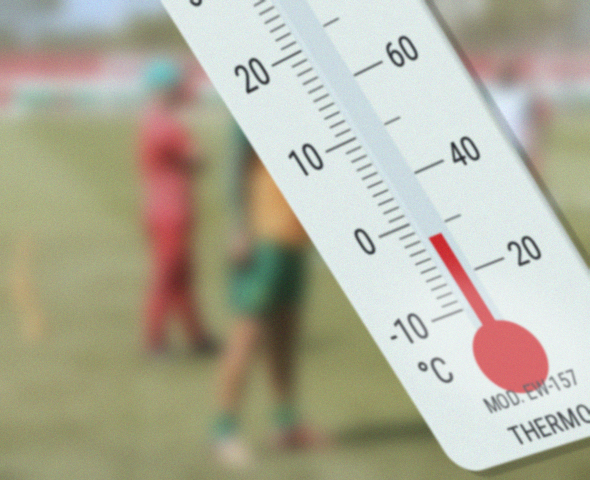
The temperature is -2,°C
